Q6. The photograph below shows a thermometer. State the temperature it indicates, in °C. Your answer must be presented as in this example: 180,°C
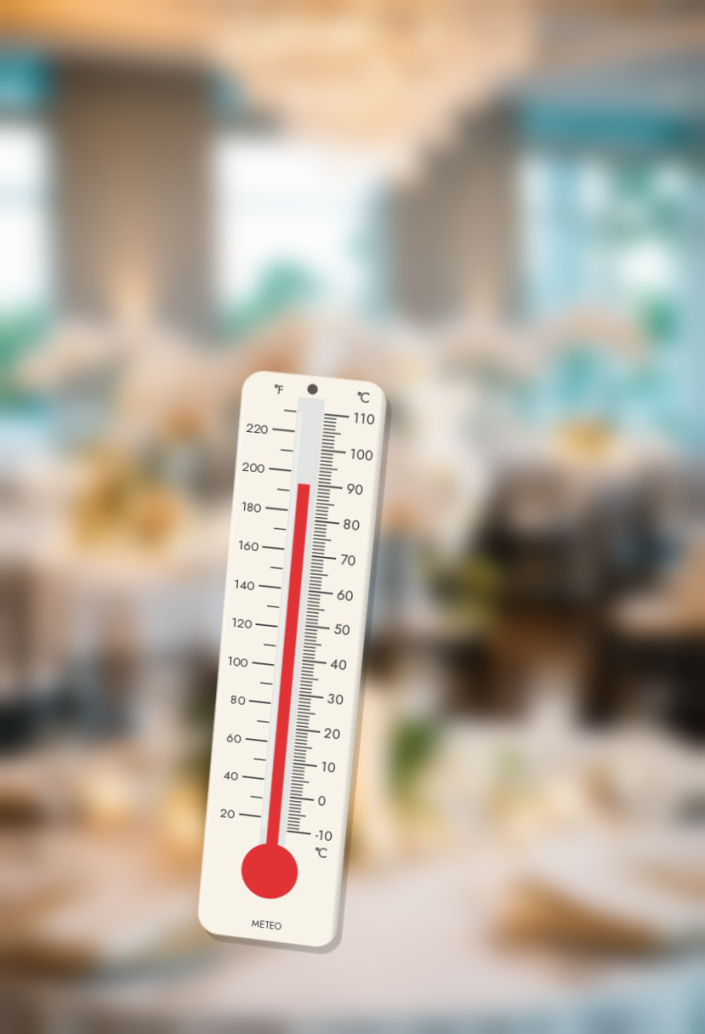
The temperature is 90,°C
